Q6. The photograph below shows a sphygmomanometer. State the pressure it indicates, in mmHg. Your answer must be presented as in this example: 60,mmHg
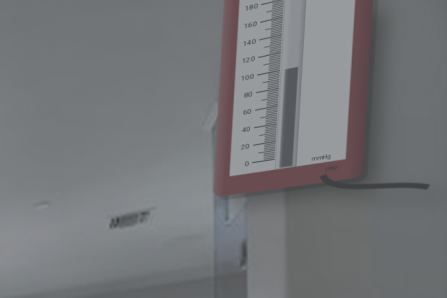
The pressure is 100,mmHg
